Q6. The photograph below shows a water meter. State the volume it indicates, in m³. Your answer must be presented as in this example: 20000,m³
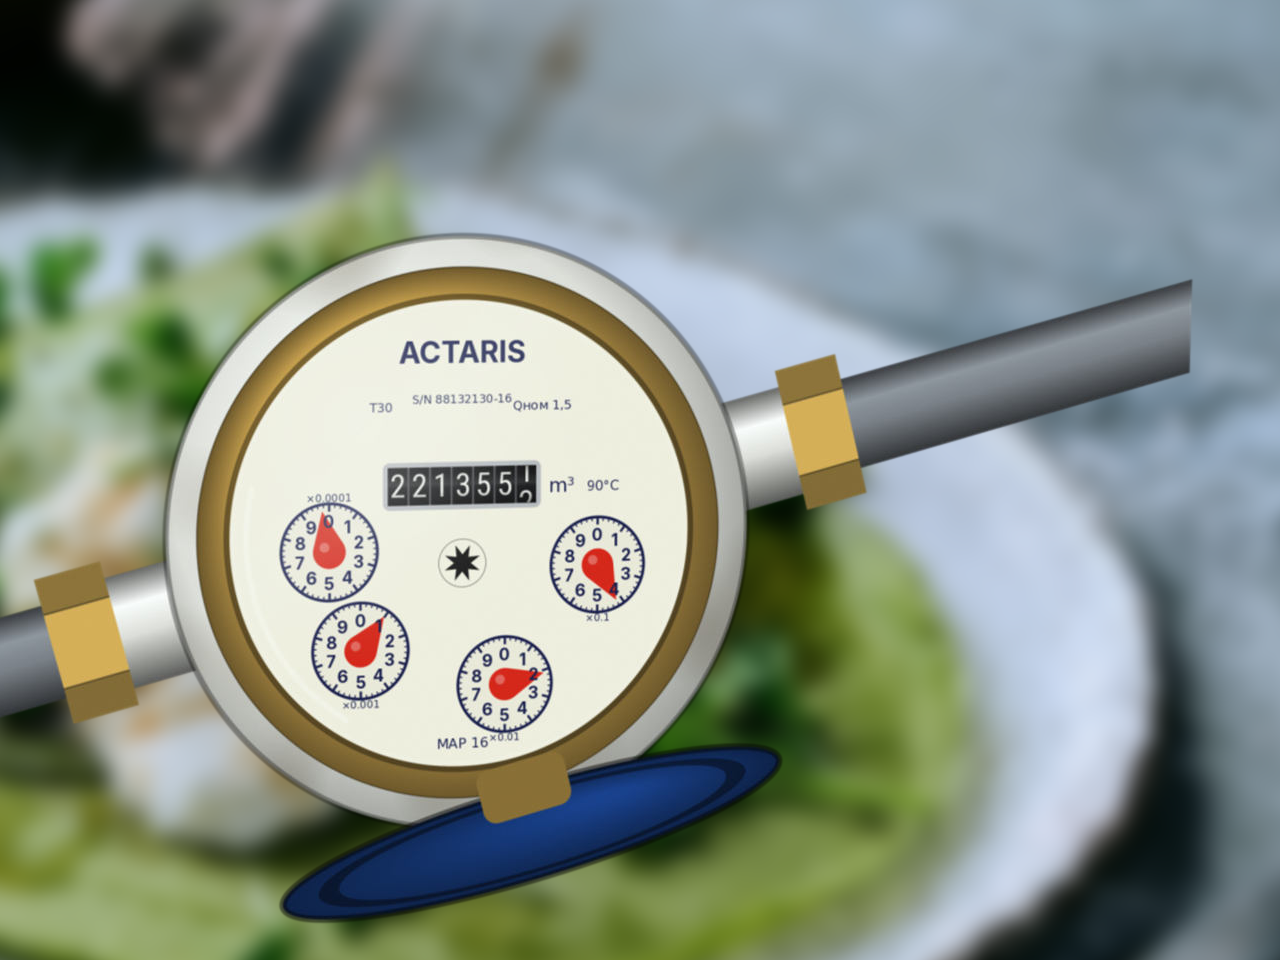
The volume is 2213551.4209,m³
